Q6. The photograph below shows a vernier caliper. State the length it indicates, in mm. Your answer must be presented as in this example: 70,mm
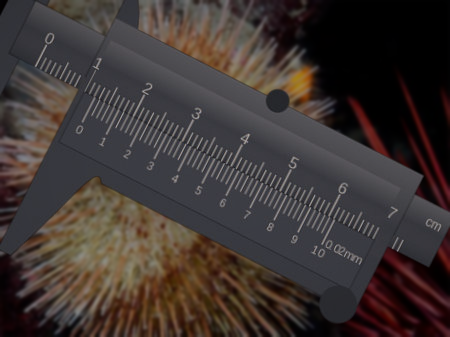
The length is 12.2,mm
